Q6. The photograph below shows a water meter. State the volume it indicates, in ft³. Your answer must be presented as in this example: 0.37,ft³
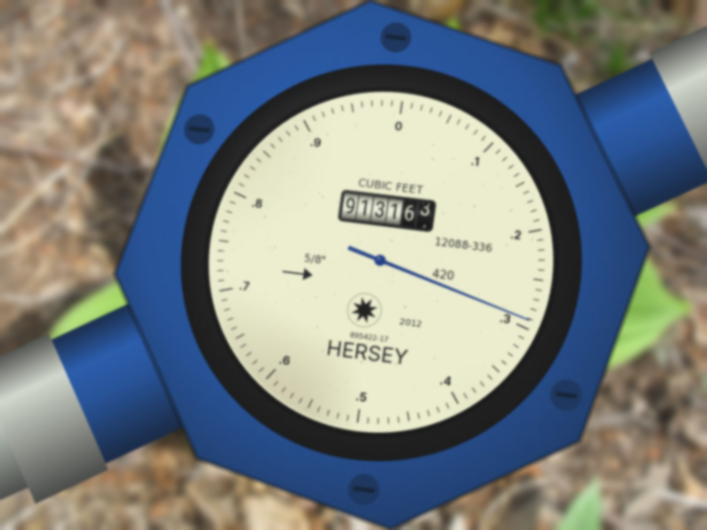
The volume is 913163.29,ft³
